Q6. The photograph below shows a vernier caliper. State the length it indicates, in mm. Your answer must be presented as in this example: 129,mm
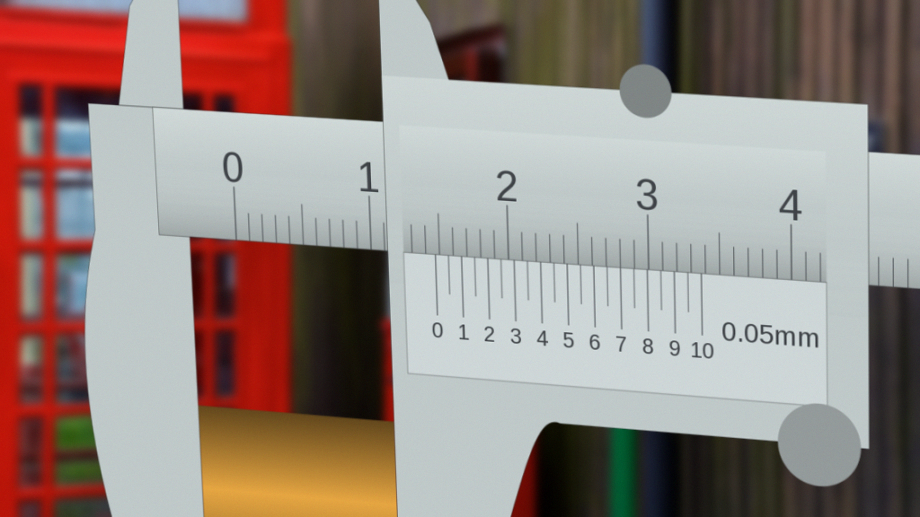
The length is 14.7,mm
